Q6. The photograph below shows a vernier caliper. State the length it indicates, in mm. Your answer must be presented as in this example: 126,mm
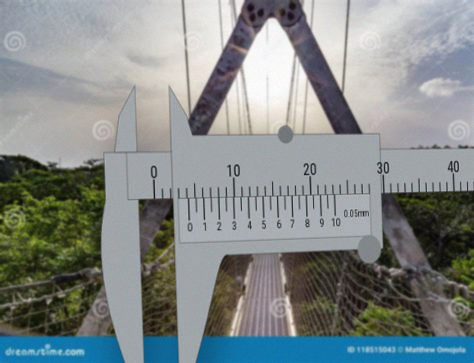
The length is 4.2,mm
